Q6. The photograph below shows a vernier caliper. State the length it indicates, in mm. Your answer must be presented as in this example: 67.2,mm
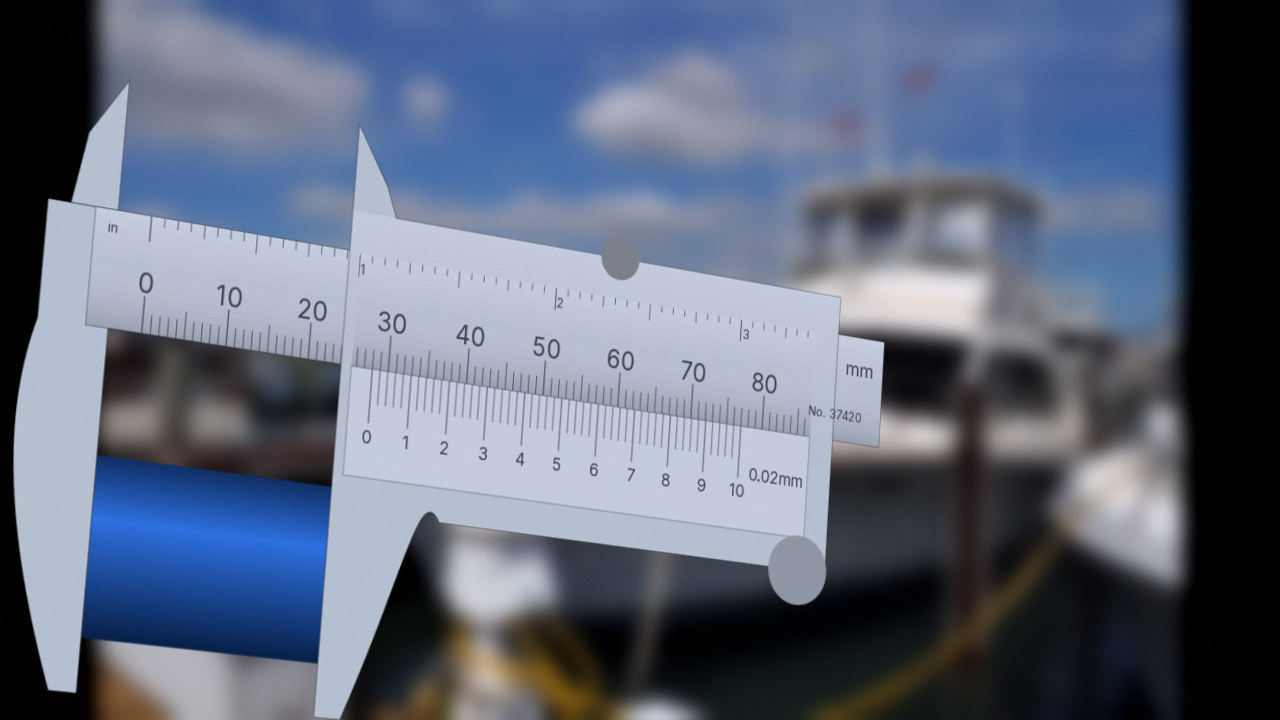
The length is 28.0,mm
